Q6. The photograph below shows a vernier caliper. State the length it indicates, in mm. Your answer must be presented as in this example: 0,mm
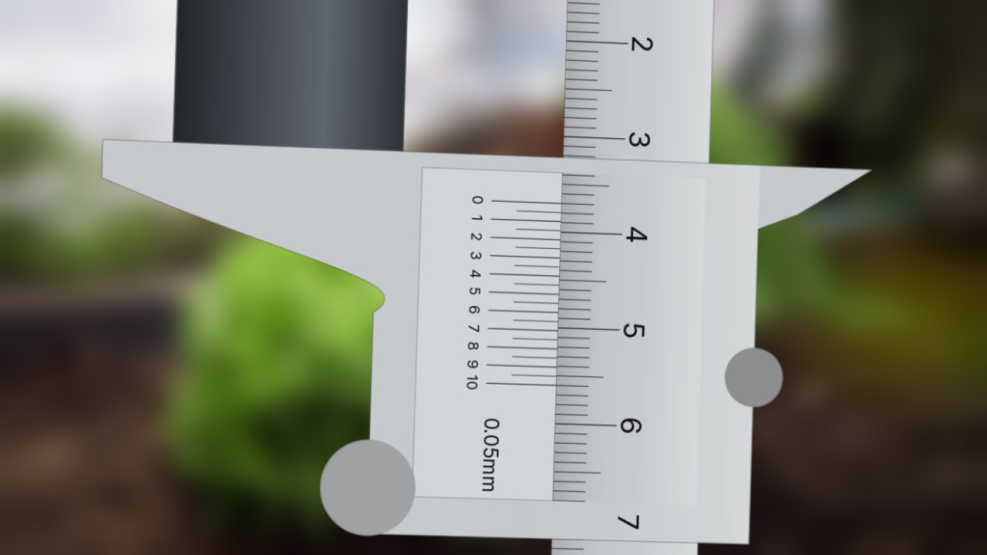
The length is 37.0,mm
